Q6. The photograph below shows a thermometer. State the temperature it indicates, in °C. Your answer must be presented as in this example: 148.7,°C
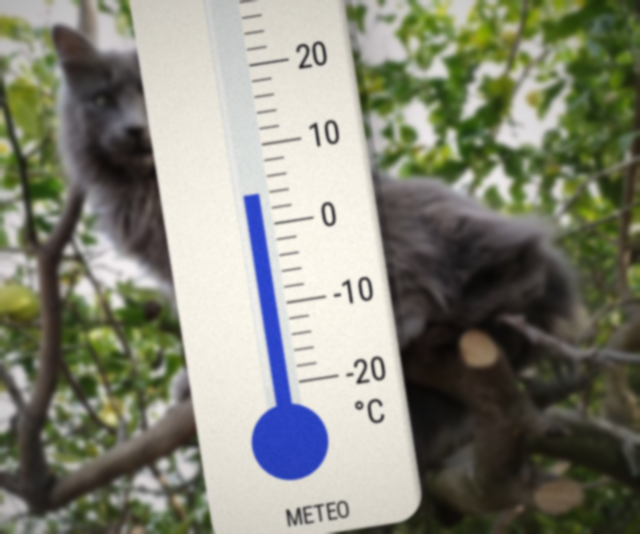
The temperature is 4,°C
